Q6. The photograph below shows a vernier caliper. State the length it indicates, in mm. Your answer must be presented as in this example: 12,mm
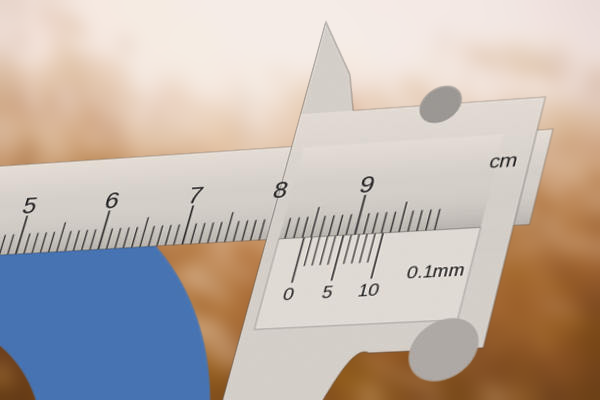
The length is 84.2,mm
